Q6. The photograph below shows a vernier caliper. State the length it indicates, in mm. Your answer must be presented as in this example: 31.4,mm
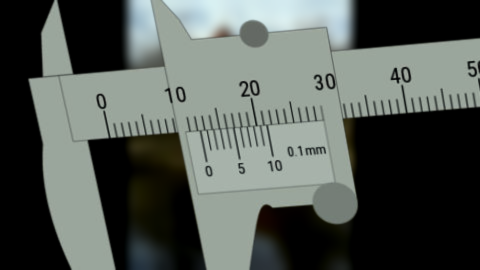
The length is 12.4,mm
